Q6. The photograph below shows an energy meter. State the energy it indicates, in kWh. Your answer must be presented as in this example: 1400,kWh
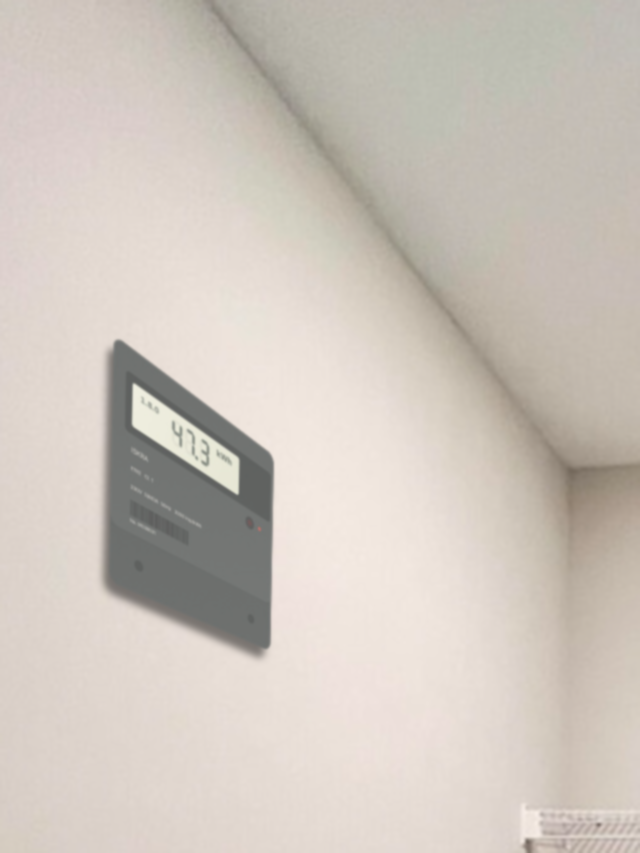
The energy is 47.3,kWh
